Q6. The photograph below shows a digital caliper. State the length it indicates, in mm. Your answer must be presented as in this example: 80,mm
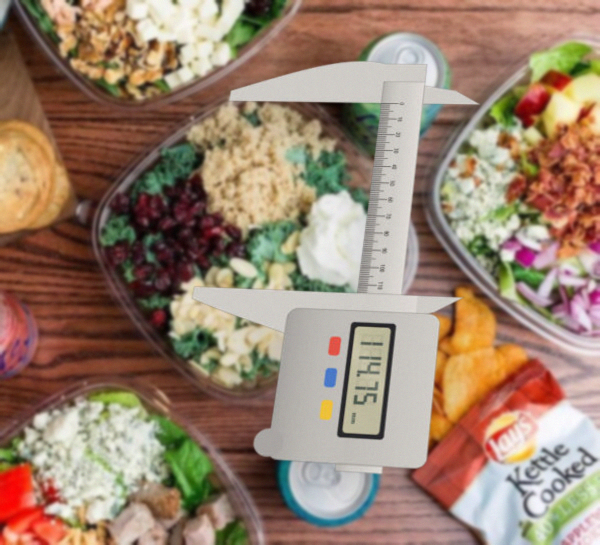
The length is 114.75,mm
